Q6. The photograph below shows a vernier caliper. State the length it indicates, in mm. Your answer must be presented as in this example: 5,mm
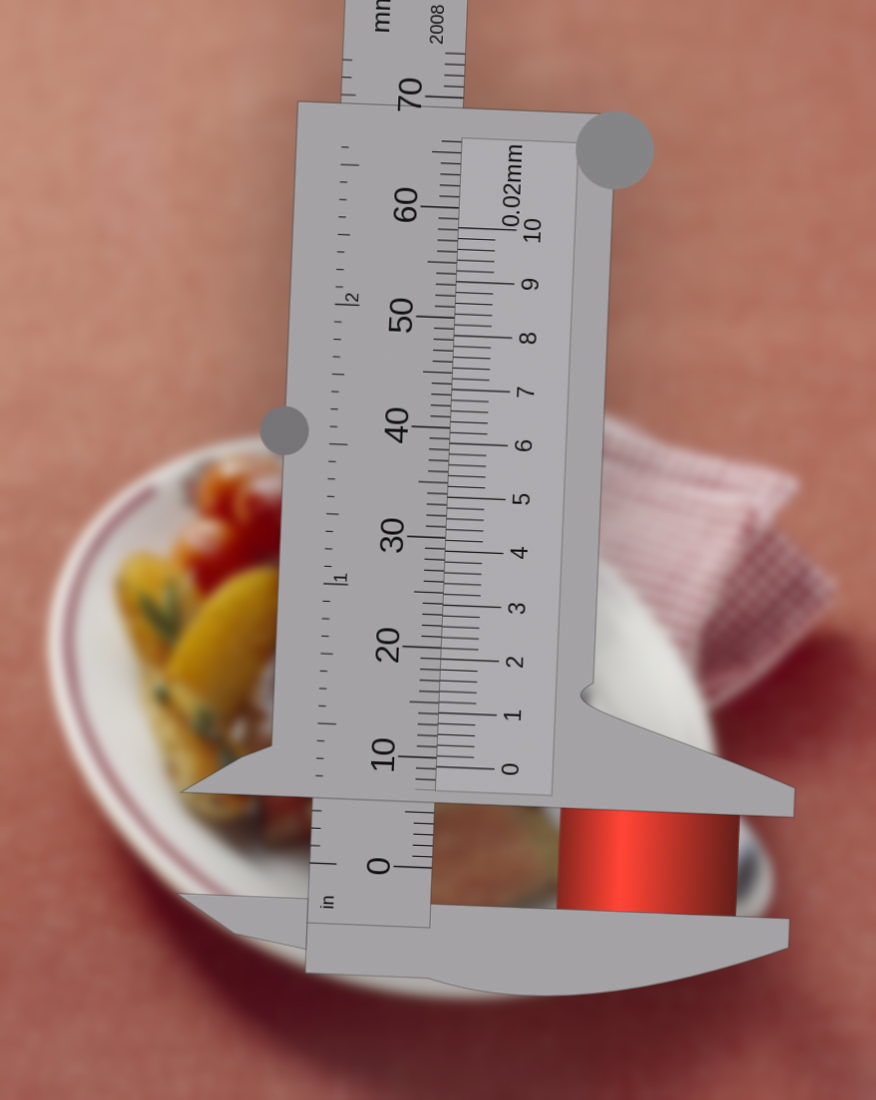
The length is 9.2,mm
